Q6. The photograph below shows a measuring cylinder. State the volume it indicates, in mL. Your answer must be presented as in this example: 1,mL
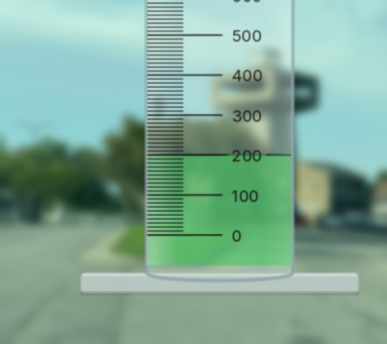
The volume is 200,mL
